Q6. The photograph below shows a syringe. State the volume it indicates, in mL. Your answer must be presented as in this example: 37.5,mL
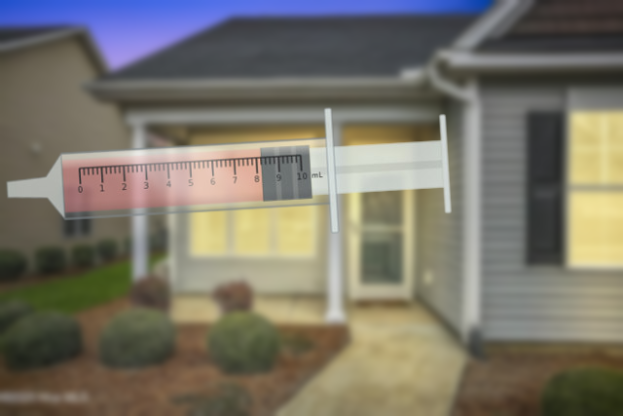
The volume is 8.2,mL
